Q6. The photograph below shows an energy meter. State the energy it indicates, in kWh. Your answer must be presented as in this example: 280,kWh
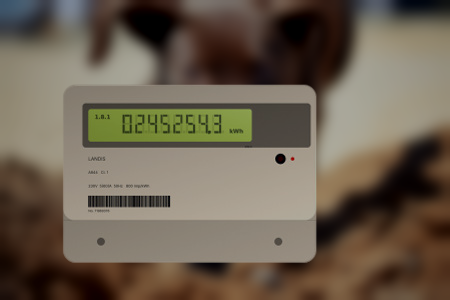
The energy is 245254.3,kWh
